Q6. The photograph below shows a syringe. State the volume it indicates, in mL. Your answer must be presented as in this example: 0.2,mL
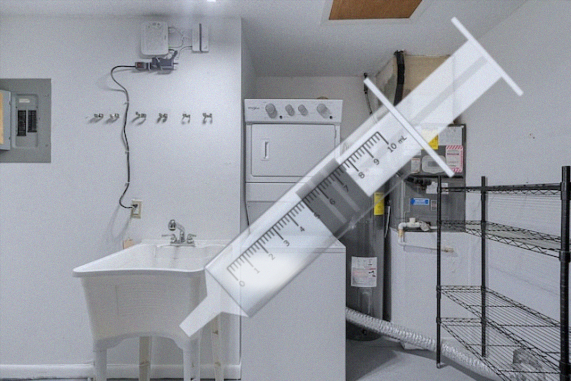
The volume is 5,mL
